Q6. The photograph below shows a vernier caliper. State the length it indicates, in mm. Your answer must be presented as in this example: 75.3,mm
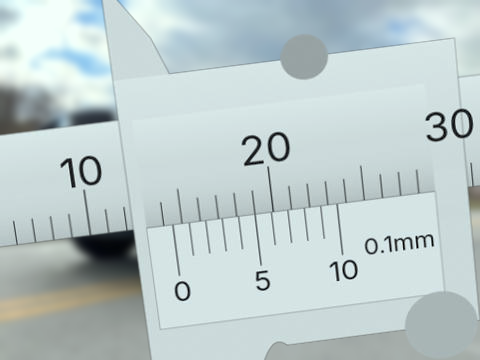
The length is 14.5,mm
